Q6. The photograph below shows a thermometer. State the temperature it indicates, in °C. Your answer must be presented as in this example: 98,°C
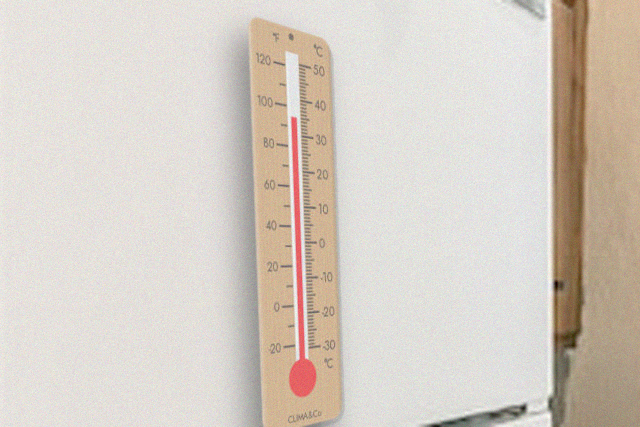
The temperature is 35,°C
